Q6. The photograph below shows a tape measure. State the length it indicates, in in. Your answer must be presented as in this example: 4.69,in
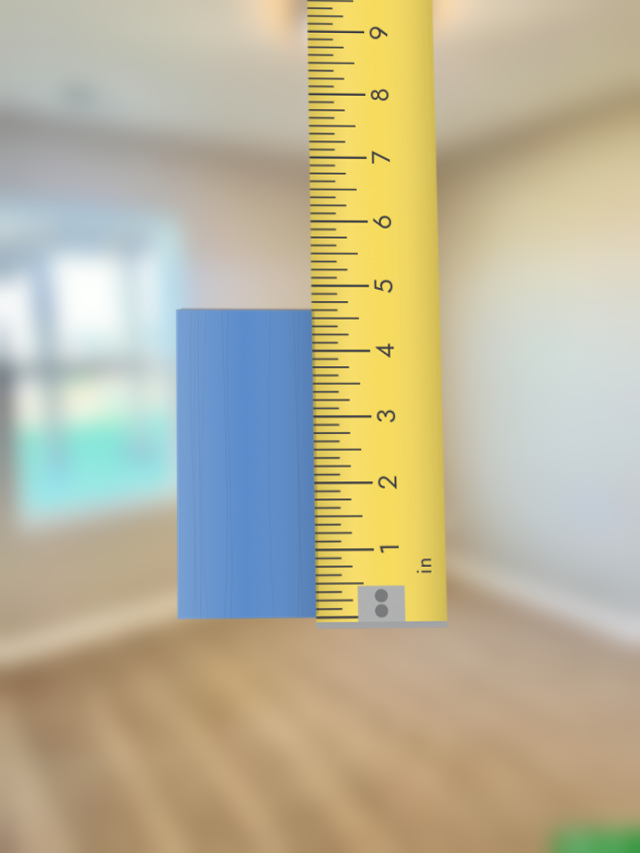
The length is 4.625,in
